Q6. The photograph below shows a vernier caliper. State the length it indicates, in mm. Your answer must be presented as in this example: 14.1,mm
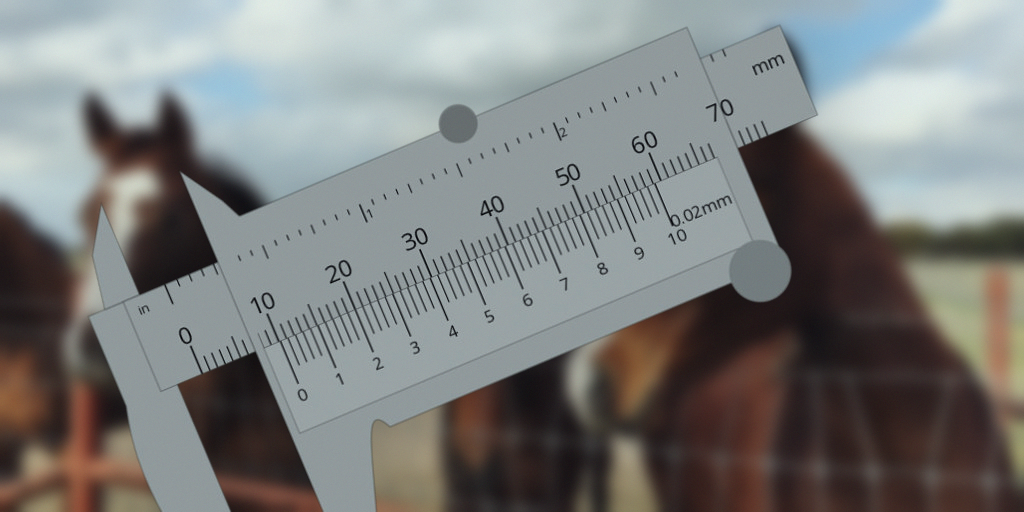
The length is 10.2,mm
